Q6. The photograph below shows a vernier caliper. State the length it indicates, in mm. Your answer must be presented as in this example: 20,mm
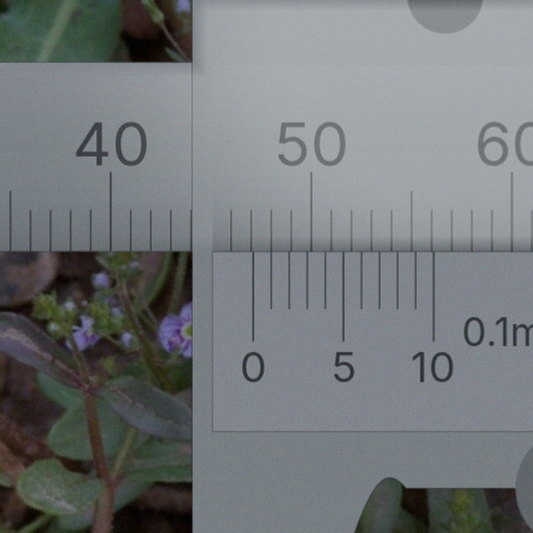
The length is 47.1,mm
